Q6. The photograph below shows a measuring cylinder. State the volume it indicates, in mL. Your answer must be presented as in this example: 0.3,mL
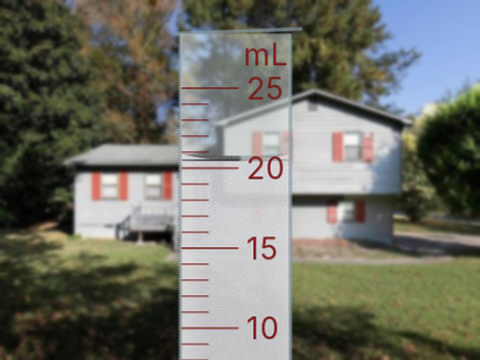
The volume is 20.5,mL
